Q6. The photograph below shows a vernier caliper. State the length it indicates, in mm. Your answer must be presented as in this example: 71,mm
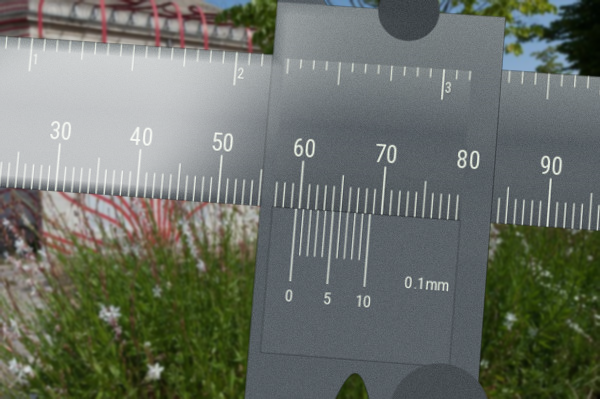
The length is 59.6,mm
